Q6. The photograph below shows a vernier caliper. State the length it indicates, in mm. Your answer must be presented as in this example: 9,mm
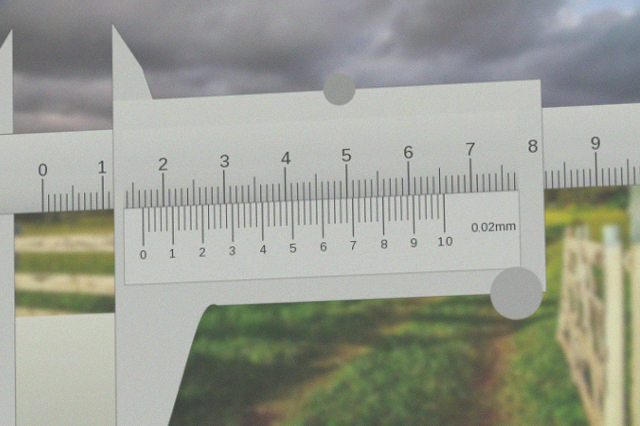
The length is 16.6,mm
